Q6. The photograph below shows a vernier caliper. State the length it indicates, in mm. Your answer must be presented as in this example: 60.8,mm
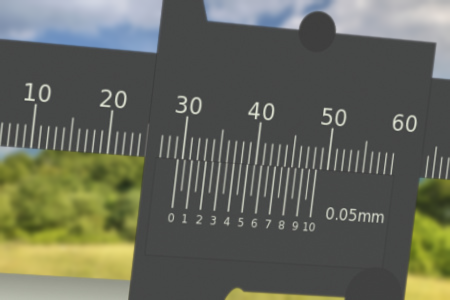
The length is 29.4,mm
